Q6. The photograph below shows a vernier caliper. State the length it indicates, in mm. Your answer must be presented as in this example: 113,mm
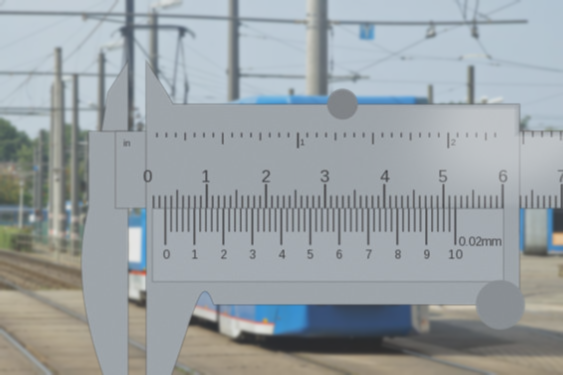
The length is 3.0,mm
